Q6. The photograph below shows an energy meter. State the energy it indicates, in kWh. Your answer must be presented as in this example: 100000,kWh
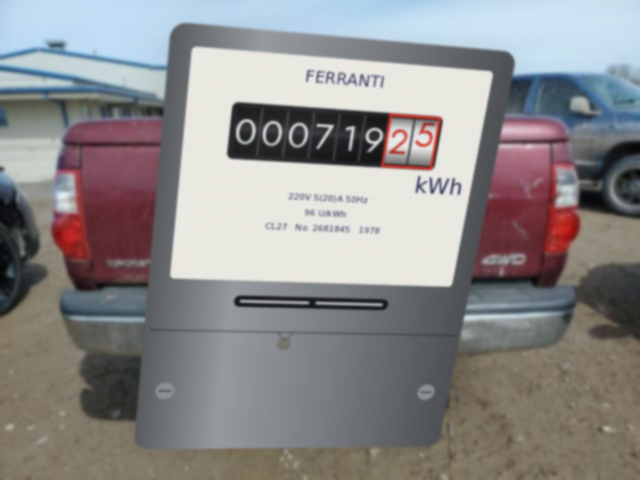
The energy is 719.25,kWh
